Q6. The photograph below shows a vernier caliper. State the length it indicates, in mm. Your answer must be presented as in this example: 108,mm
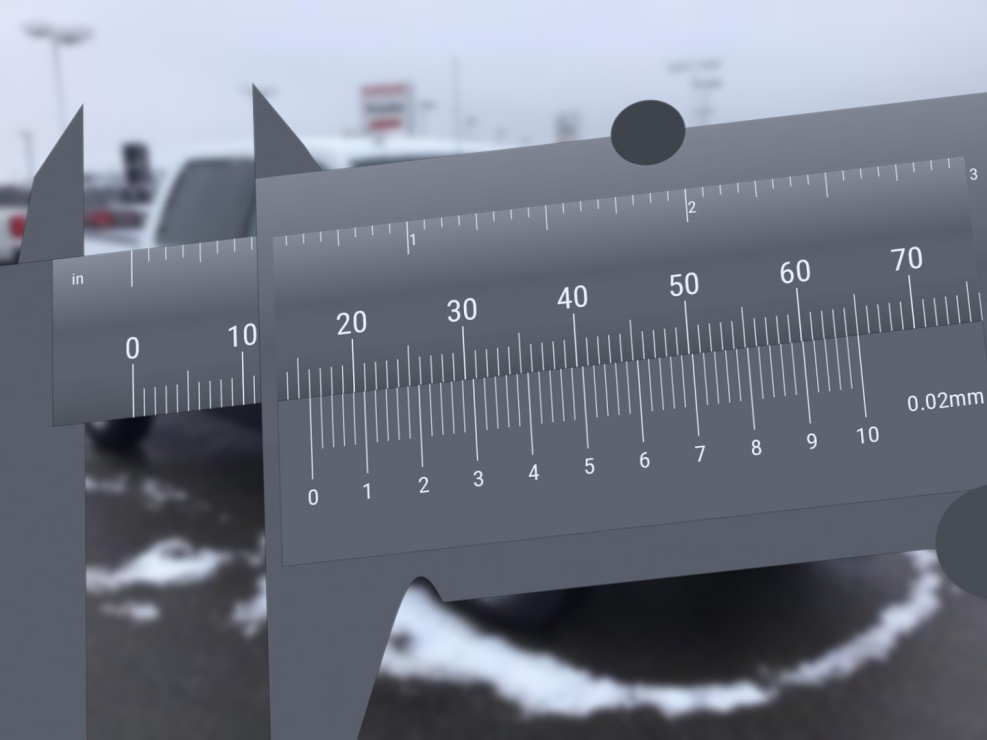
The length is 16.0,mm
